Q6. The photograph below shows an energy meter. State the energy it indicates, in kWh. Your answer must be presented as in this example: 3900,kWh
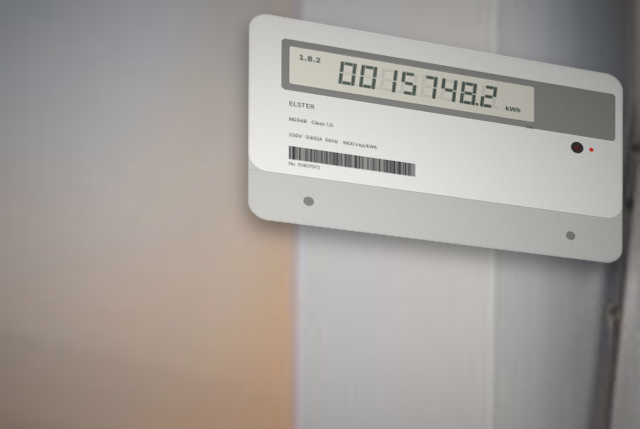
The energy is 15748.2,kWh
